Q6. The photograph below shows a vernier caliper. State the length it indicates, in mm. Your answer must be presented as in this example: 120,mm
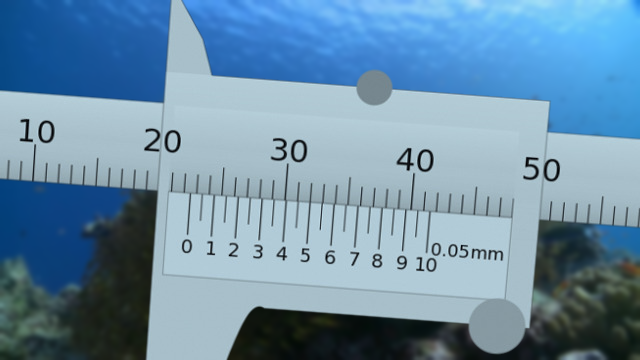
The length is 22.5,mm
